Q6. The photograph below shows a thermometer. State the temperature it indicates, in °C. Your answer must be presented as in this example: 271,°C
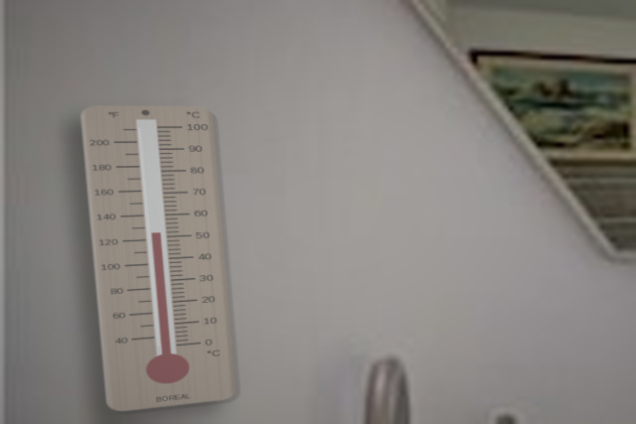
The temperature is 52,°C
